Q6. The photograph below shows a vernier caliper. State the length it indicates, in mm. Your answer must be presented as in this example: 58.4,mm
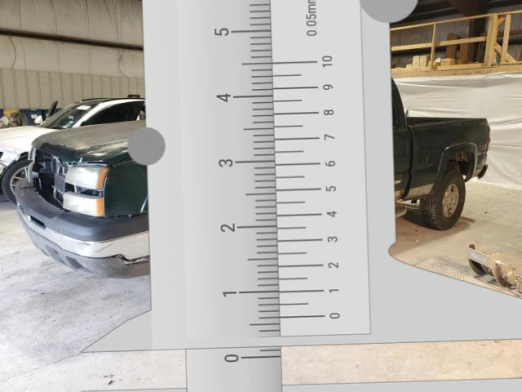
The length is 6.0,mm
